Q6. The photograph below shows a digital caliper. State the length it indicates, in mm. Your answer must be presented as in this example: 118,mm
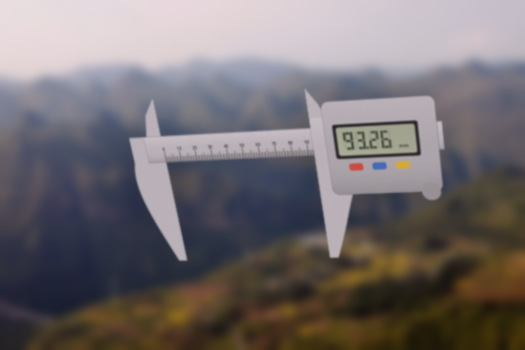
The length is 93.26,mm
